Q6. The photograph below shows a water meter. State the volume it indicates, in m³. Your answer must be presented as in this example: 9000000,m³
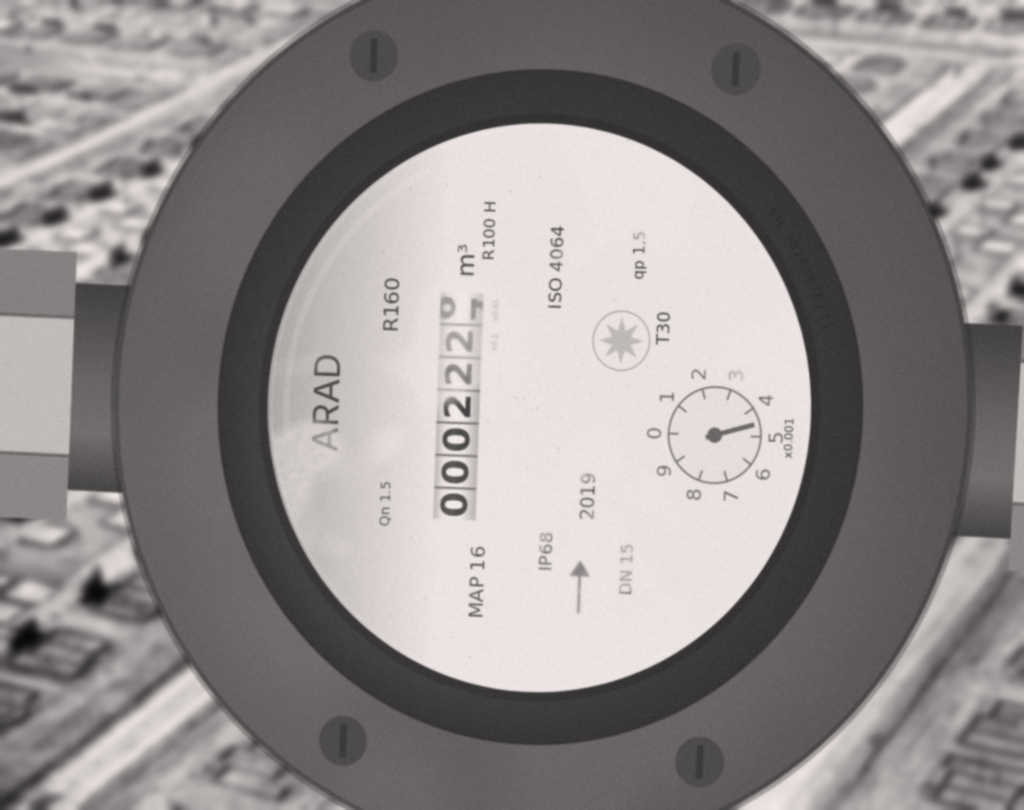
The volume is 22.264,m³
